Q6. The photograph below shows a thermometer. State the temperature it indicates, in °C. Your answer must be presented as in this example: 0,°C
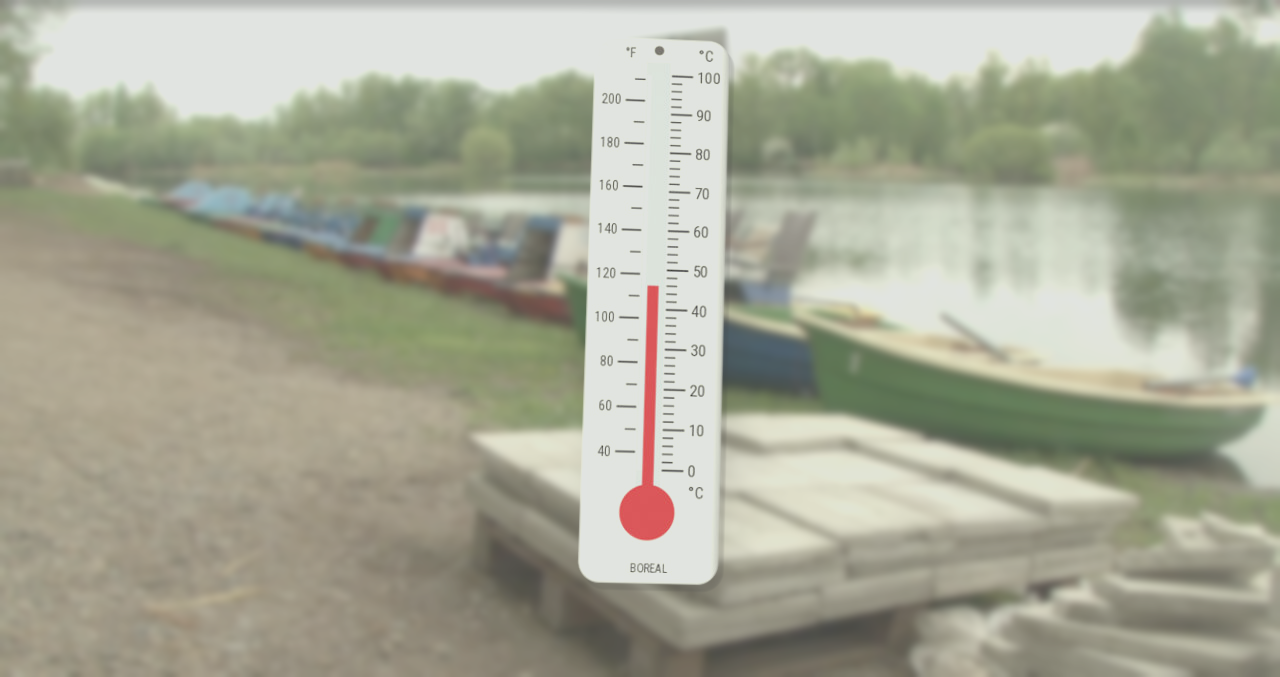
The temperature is 46,°C
